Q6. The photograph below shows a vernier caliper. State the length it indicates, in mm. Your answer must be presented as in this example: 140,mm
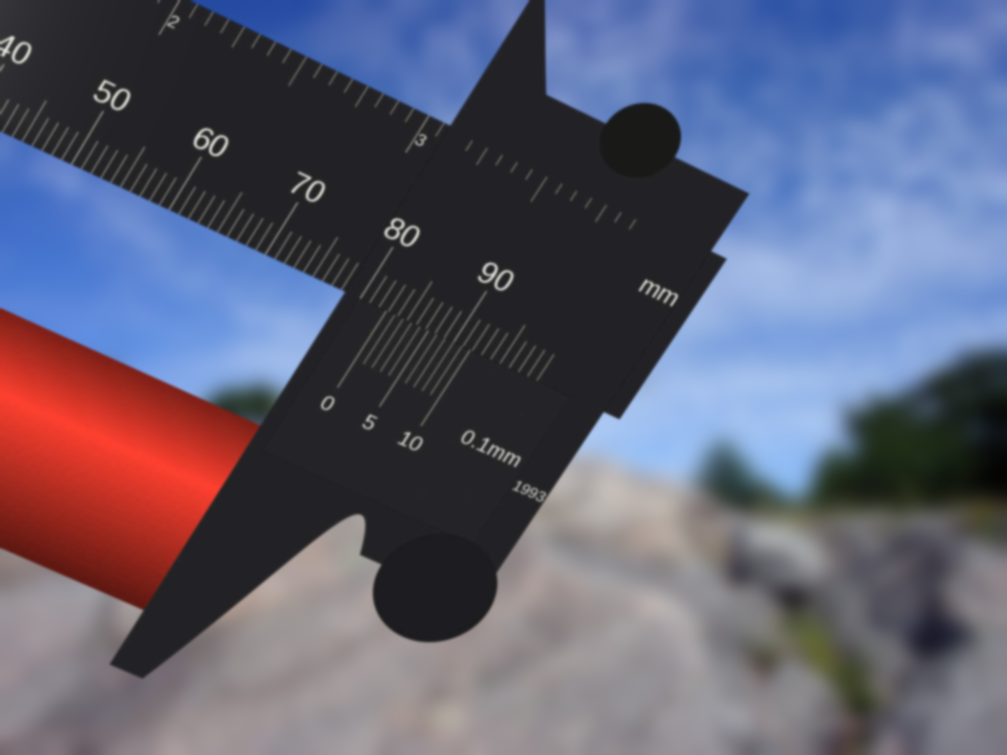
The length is 82.8,mm
